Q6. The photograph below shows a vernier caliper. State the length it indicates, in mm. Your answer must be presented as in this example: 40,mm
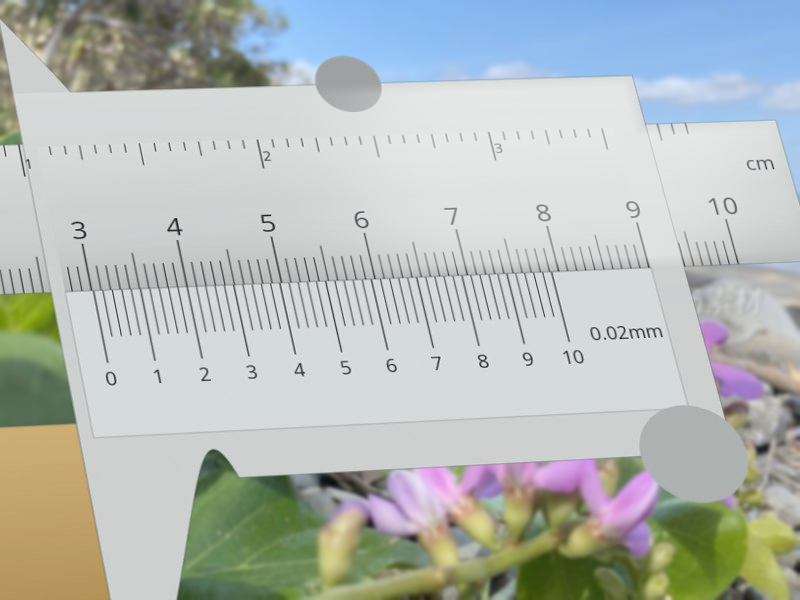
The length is 30.2,mm
